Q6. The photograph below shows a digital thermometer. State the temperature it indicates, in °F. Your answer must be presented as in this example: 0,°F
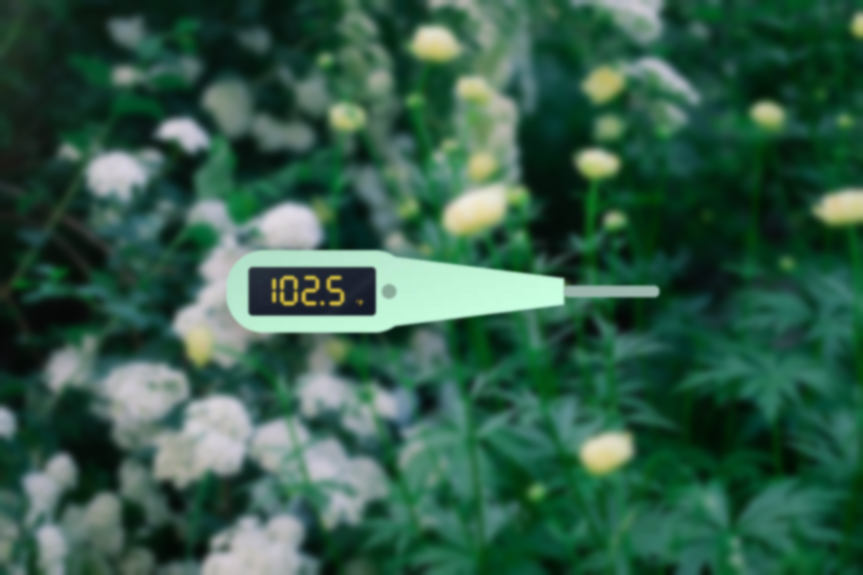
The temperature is 102.5,°F
